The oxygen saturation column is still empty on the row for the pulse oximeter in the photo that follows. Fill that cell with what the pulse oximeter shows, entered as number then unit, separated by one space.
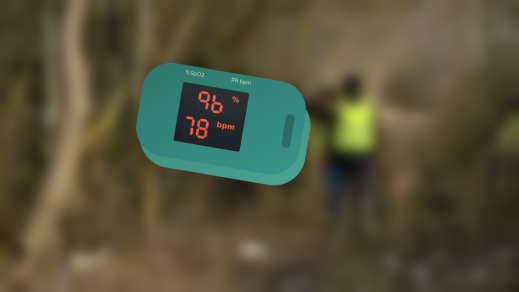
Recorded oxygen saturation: 96 %
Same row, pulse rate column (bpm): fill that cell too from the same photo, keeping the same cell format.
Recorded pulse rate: 78 bpm
